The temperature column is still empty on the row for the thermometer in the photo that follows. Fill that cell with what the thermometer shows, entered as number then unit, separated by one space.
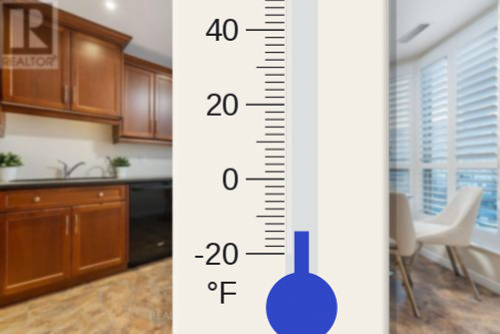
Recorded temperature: -14 °F
